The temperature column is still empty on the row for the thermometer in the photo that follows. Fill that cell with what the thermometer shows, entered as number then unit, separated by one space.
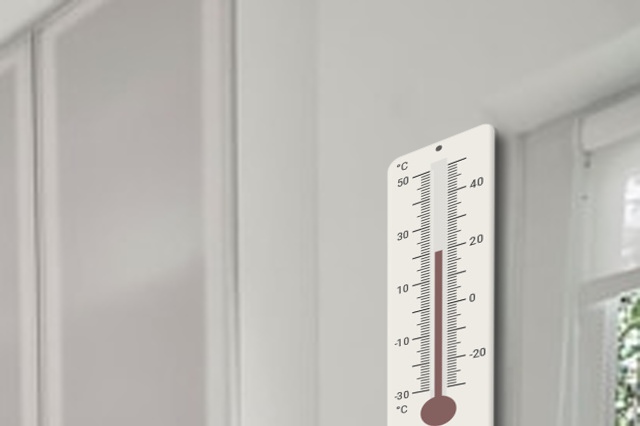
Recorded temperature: 20 °C
